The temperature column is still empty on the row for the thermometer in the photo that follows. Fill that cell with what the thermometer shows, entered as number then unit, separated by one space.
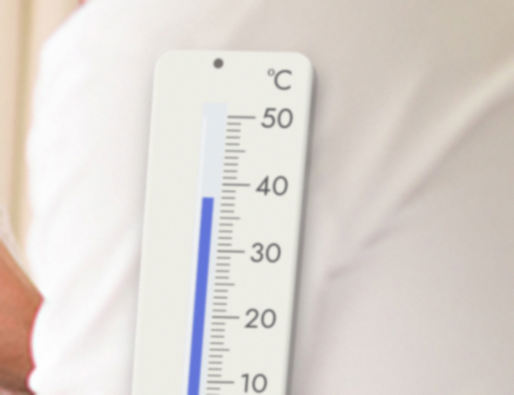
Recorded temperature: 38 °C
